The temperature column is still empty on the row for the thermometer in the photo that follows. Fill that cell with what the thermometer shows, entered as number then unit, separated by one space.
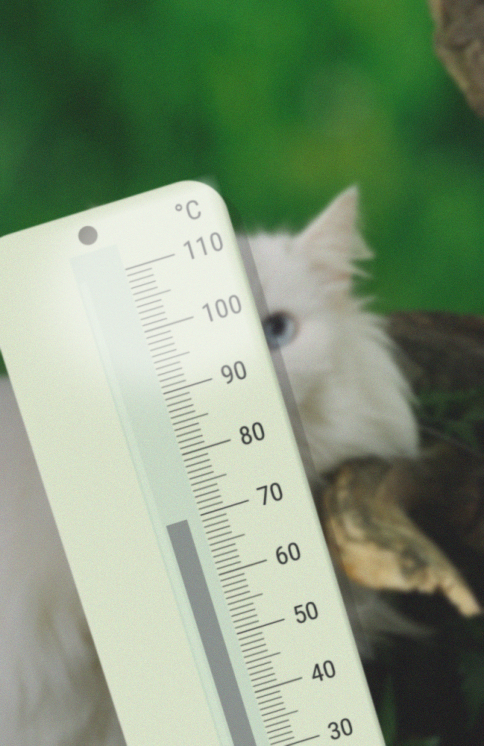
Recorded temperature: 70 °C
